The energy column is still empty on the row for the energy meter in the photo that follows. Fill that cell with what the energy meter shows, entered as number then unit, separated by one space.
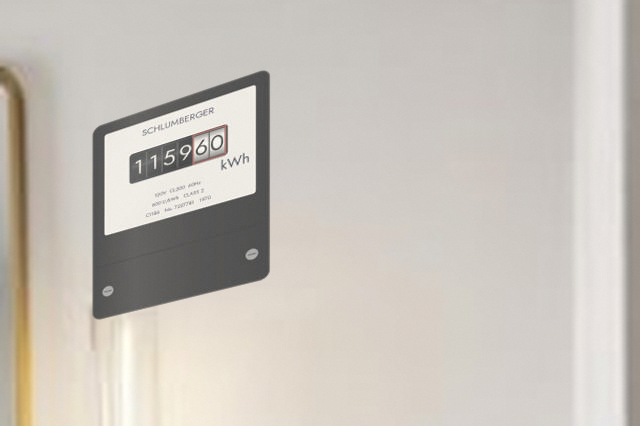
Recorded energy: 1159.60 kWh
